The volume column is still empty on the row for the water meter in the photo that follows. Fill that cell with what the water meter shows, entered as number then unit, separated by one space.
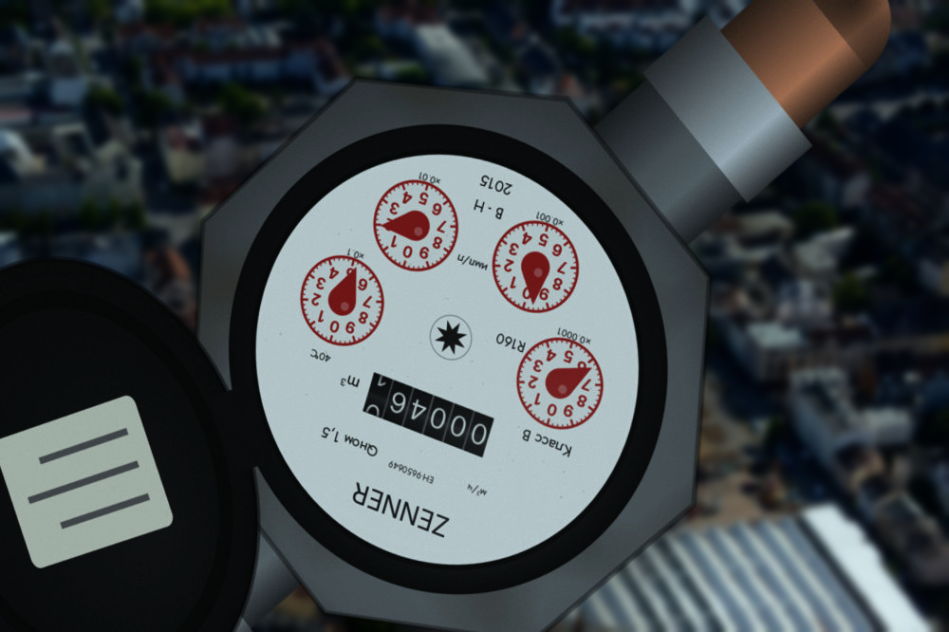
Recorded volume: 460.5196 m³
